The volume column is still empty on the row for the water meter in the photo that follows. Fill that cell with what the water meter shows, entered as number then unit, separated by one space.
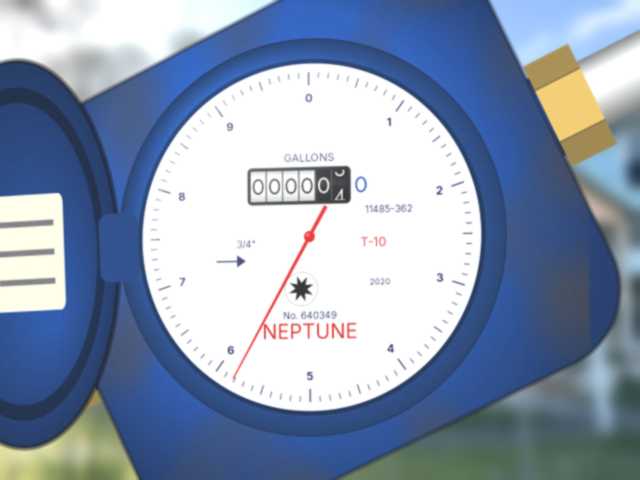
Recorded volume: 35.8 gal
